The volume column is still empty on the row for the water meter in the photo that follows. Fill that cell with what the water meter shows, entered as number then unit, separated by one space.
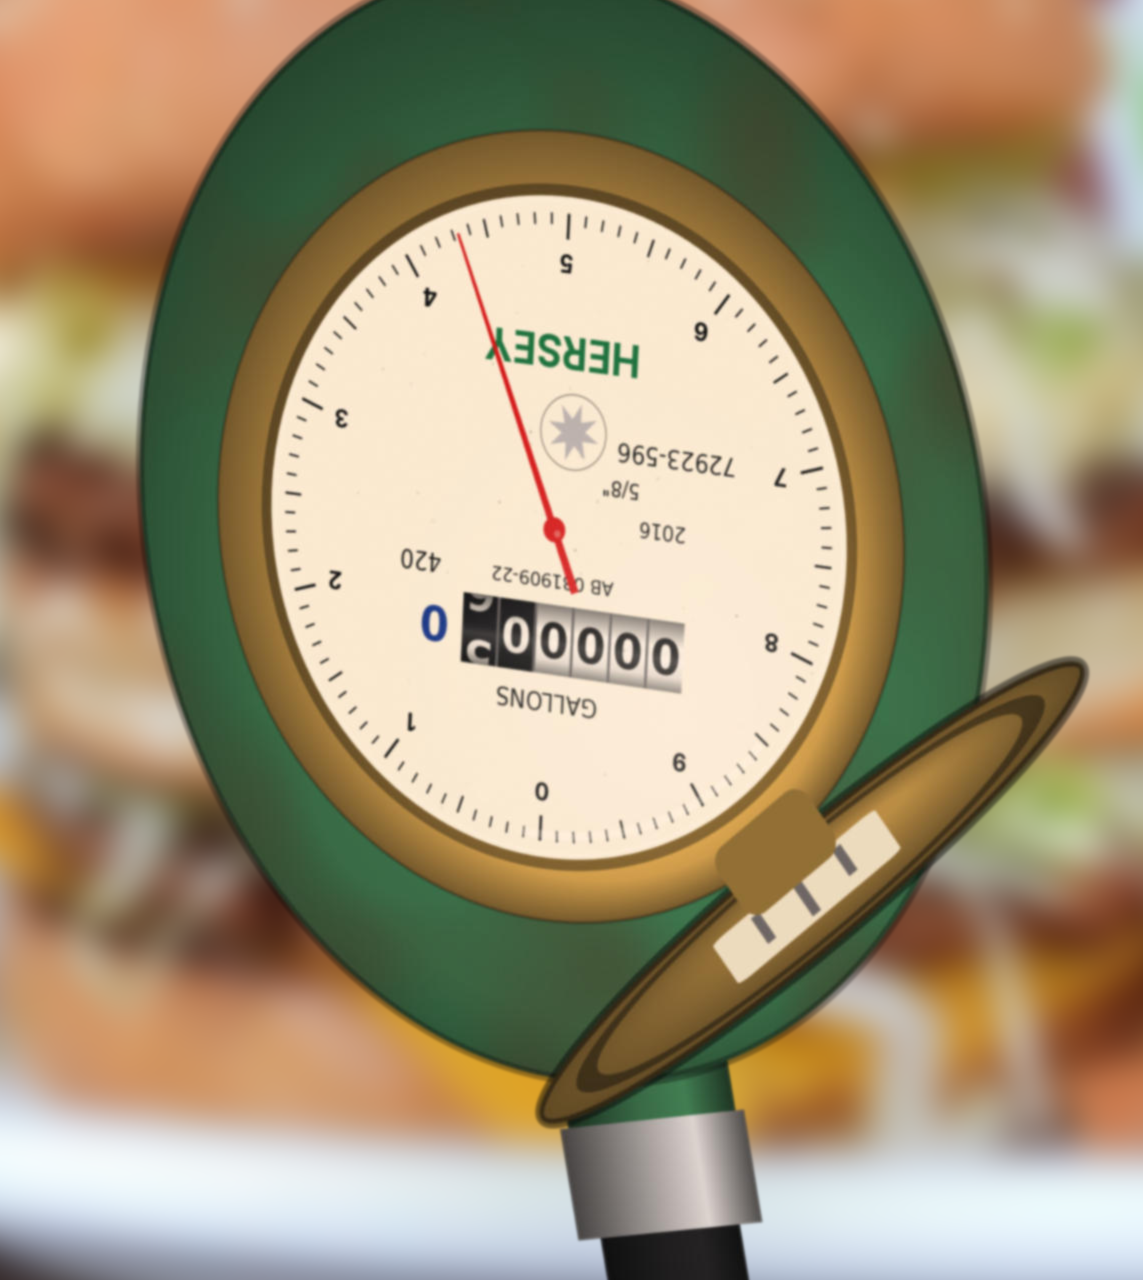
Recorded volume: 54.3 gal
